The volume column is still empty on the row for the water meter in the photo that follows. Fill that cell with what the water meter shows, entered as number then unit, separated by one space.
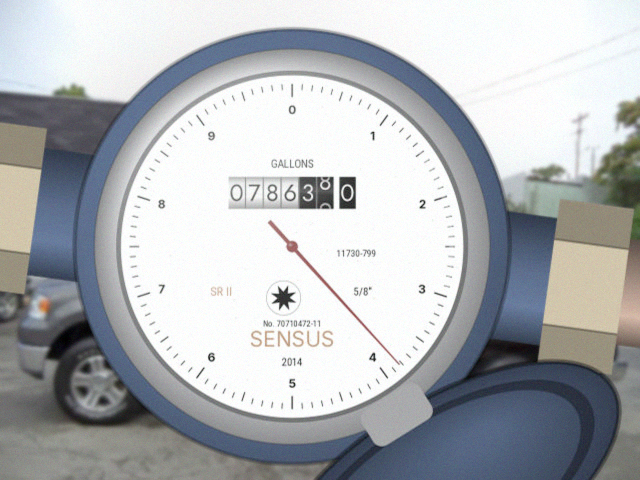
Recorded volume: 786383.8 gal
